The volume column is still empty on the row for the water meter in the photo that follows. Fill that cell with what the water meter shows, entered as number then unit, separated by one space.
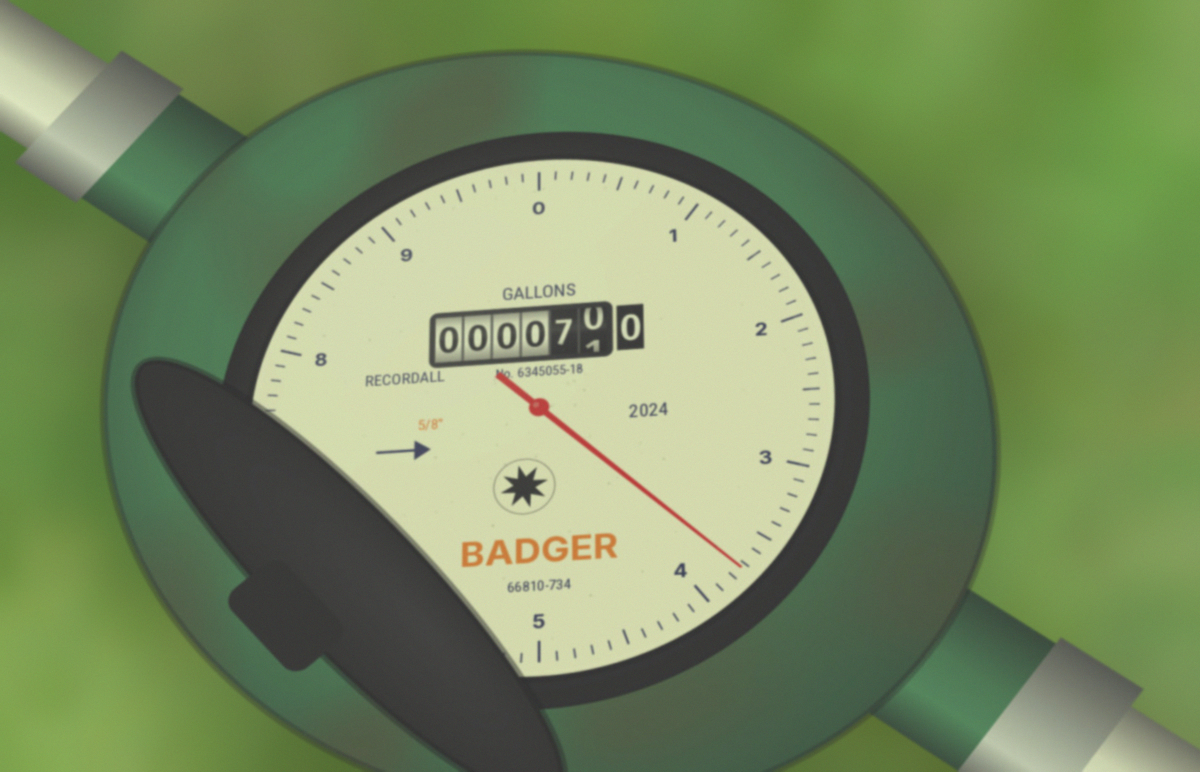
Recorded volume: 703.7 gal
